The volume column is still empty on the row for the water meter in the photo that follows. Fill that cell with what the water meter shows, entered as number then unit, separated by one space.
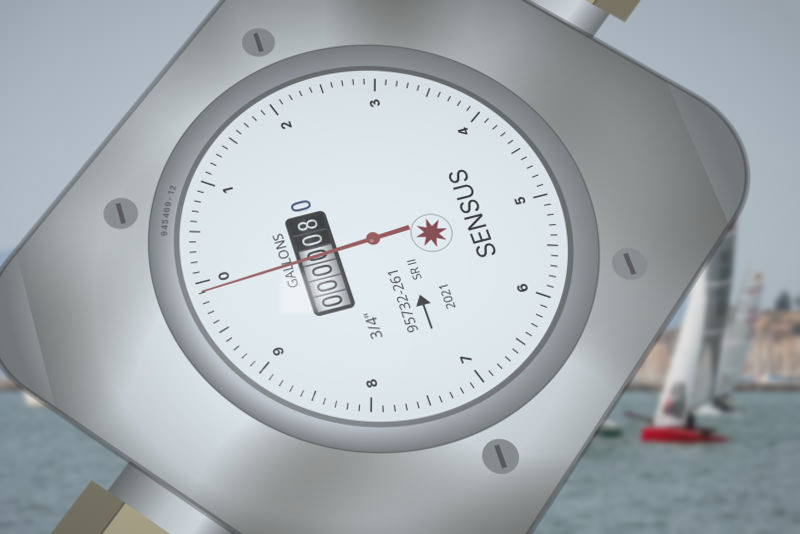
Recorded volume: 79.9 gal
